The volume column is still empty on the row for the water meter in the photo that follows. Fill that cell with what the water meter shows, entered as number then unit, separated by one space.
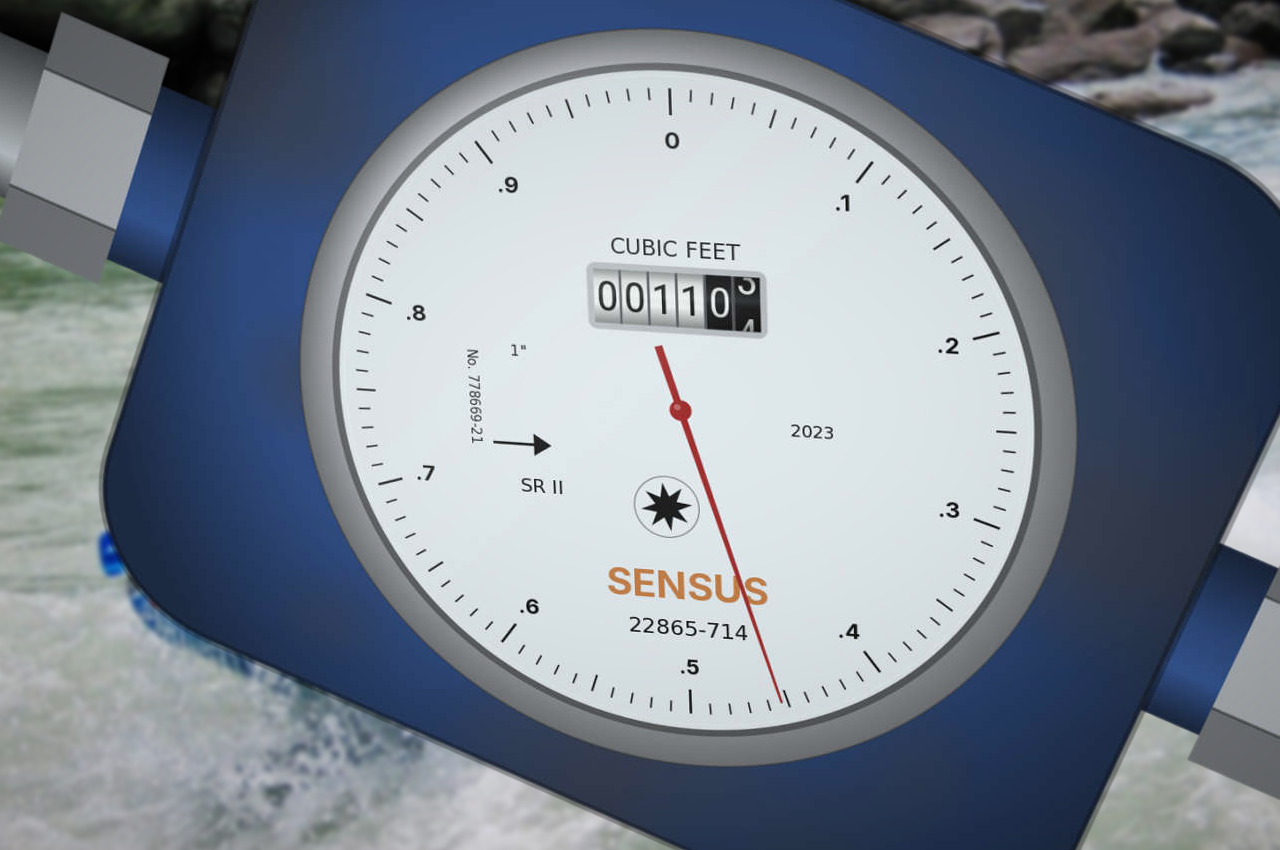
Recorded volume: 1103.45 ft³
